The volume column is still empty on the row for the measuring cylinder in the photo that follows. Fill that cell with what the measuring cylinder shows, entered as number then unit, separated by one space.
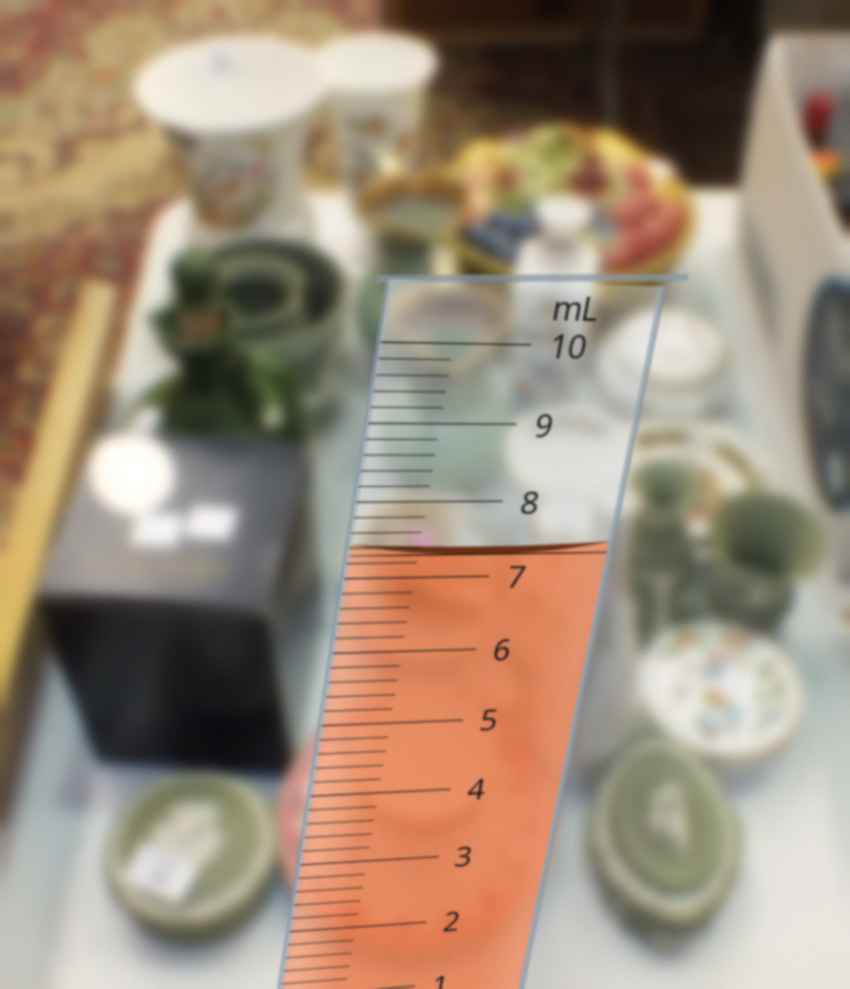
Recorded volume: 7.3 mL
